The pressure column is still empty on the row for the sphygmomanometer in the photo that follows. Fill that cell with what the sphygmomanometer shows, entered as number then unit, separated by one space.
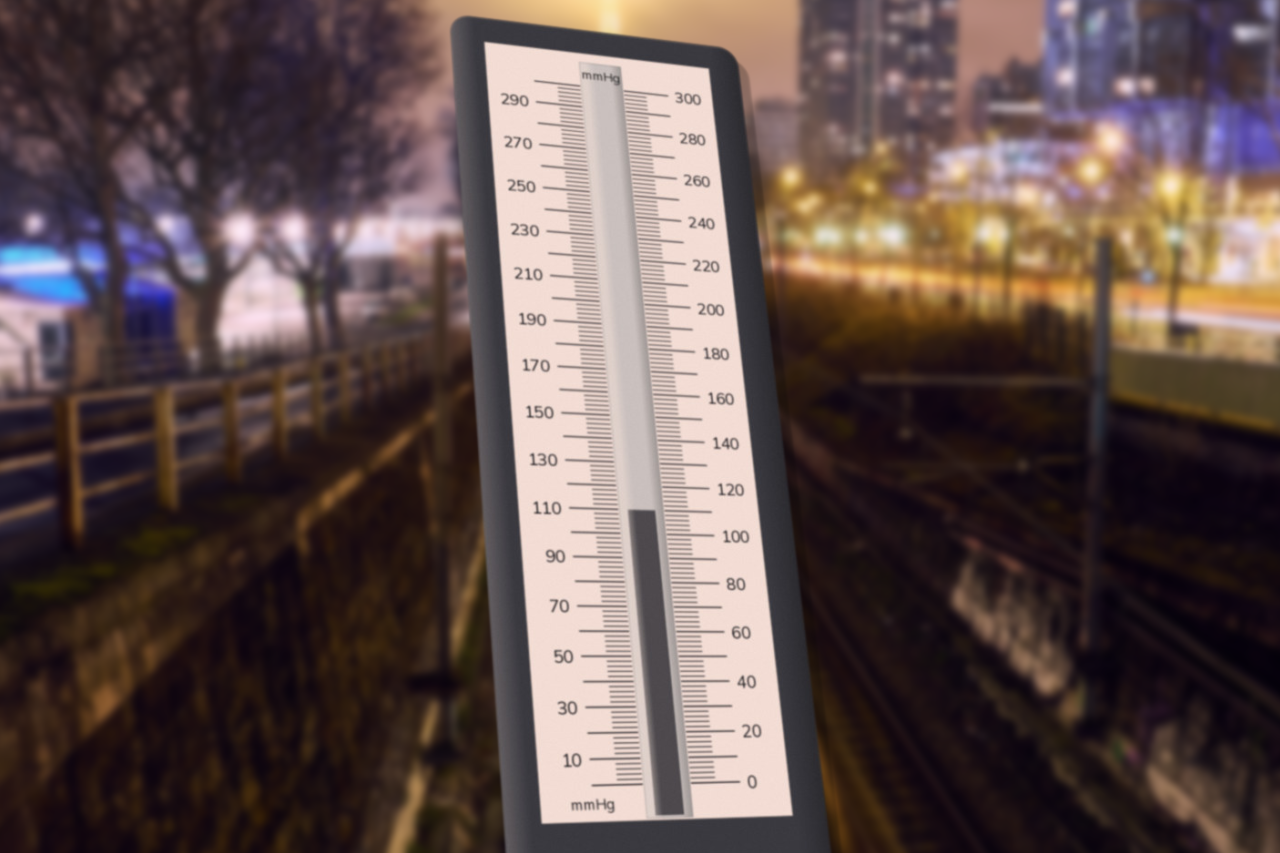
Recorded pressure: 110 mmHg
